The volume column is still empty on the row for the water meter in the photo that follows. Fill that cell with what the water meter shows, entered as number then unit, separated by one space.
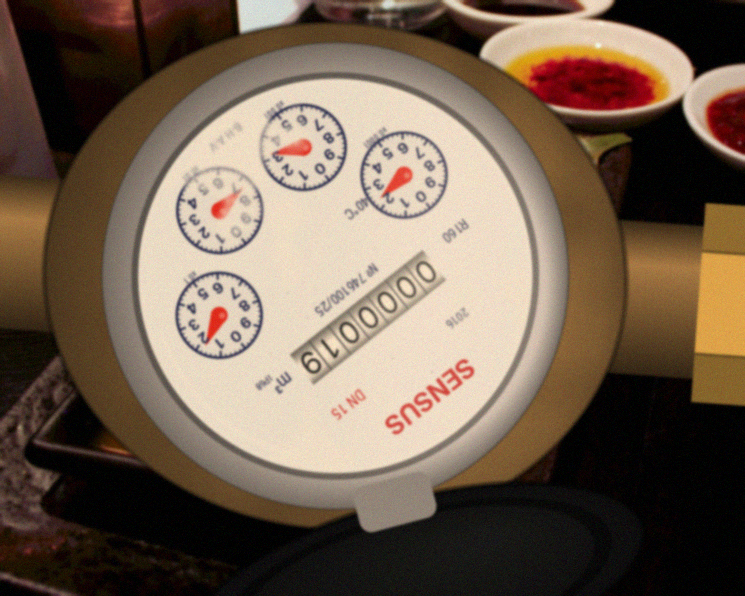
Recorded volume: 19.1732 m³
